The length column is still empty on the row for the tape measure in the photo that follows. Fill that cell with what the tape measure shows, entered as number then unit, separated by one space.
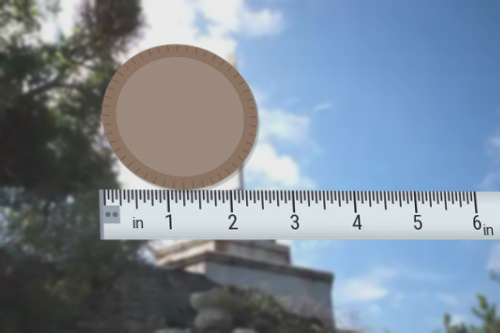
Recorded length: 2.5 in
